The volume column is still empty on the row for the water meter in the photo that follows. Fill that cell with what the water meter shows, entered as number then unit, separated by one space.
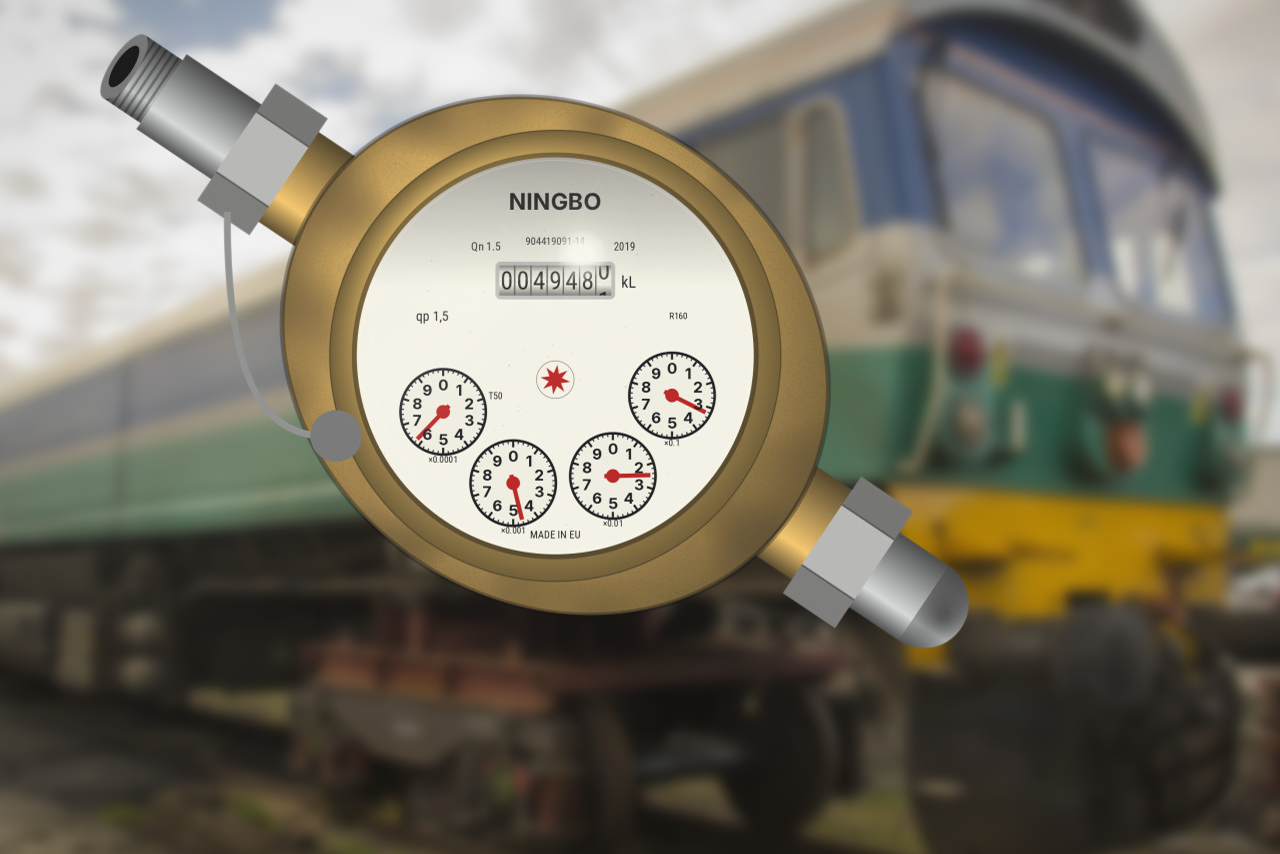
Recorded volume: 49480.3246 kL
